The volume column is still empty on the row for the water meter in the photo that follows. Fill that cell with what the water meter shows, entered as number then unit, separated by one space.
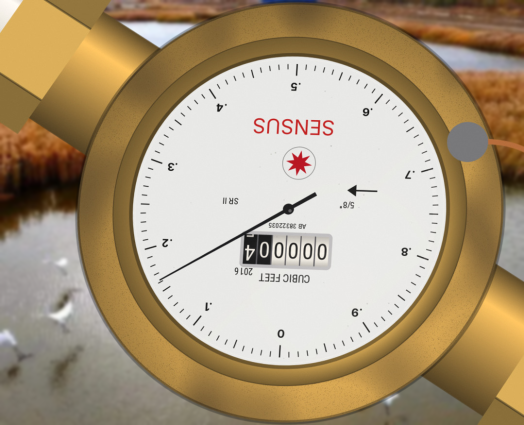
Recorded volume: 4.16 ft³
